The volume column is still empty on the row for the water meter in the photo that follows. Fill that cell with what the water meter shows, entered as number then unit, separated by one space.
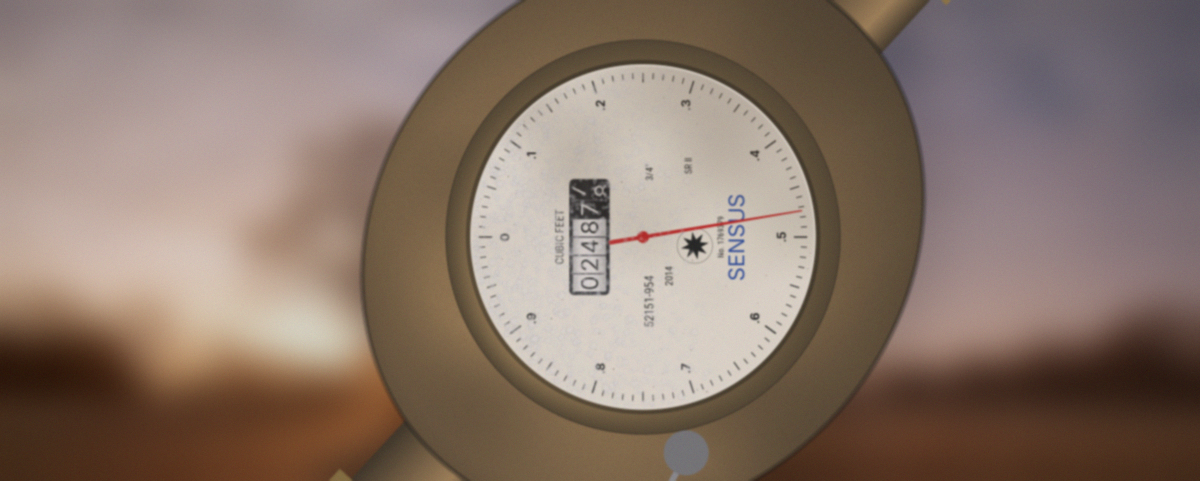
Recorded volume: 24877.47 ft³
